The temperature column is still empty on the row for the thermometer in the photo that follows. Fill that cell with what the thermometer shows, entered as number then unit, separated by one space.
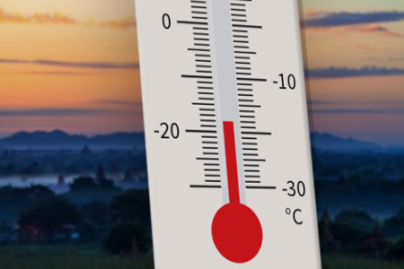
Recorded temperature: -18 °C
